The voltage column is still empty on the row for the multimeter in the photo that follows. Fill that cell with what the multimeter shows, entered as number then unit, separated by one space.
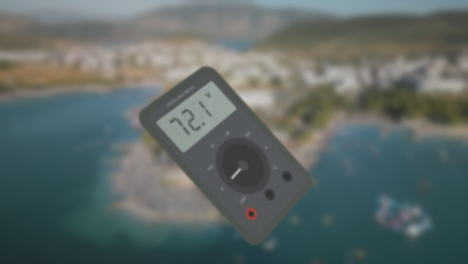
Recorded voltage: 72.1 V
